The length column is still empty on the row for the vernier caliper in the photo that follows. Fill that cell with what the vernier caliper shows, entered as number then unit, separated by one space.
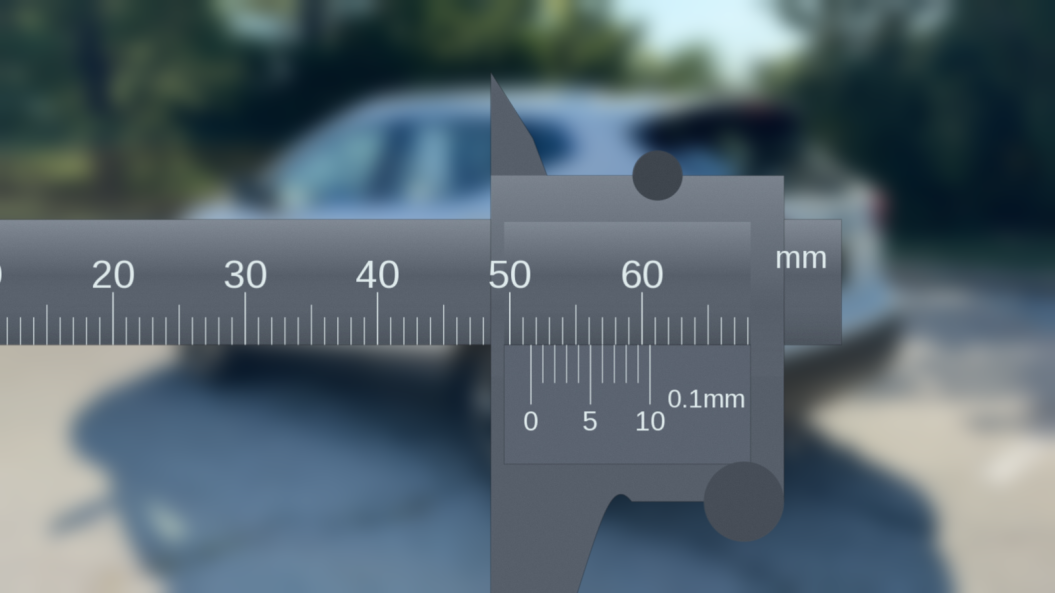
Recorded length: 51.6 mm
